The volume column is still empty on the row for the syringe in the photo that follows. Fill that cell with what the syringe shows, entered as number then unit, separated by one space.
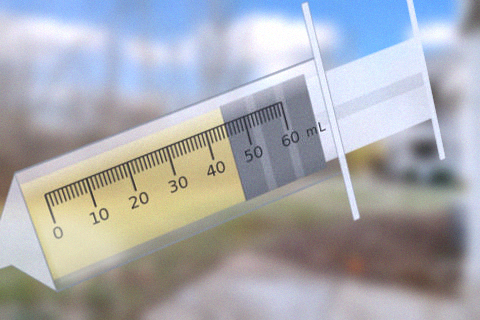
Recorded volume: 45 mL
